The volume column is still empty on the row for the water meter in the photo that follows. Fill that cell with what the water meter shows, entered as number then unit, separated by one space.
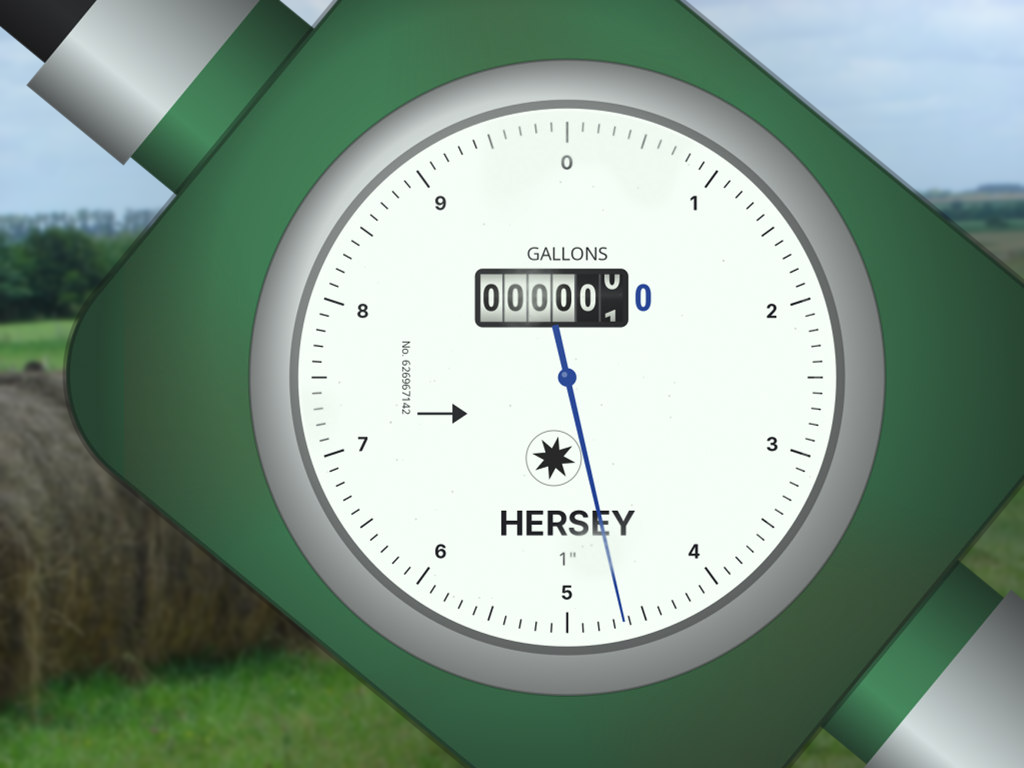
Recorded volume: 4.6 gal
